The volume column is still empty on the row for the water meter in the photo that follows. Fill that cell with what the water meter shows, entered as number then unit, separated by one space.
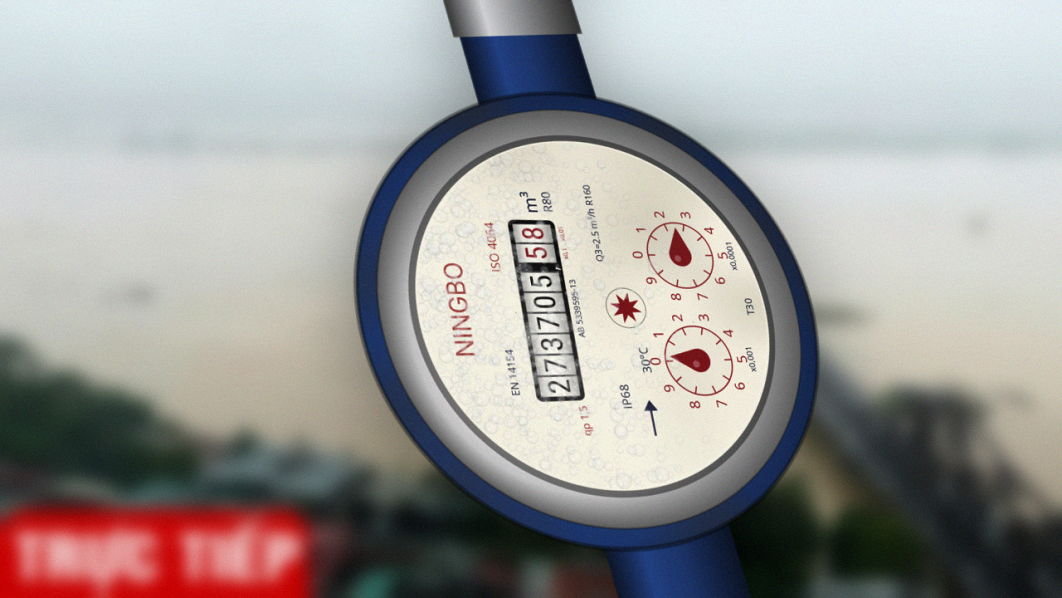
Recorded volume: 273705.5802 m³
